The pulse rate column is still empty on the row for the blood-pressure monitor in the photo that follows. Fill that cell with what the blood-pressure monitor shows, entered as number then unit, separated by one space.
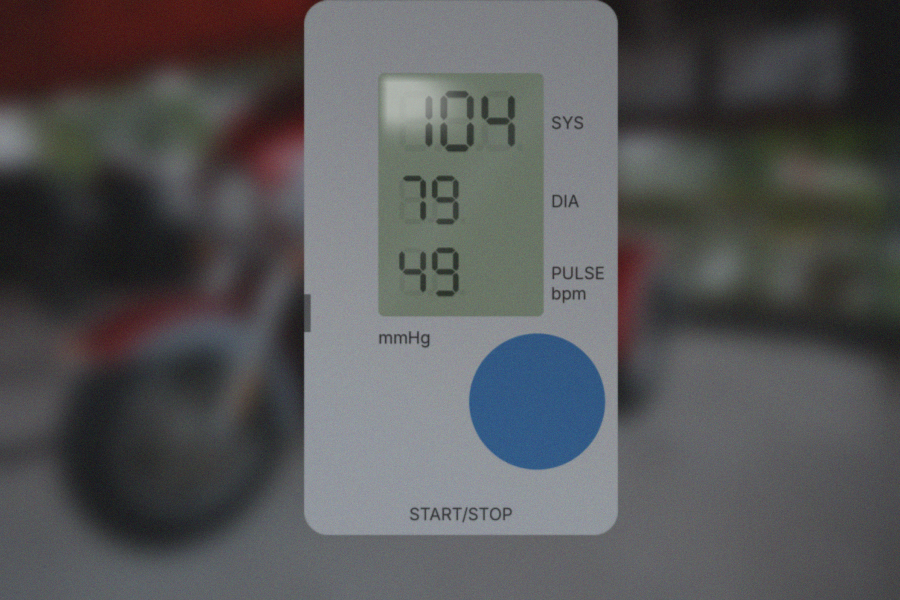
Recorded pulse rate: 49 bpm
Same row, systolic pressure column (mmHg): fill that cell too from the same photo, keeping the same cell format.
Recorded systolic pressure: 104 mmHg
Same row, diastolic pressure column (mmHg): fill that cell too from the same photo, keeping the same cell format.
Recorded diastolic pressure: 79 mmHg
